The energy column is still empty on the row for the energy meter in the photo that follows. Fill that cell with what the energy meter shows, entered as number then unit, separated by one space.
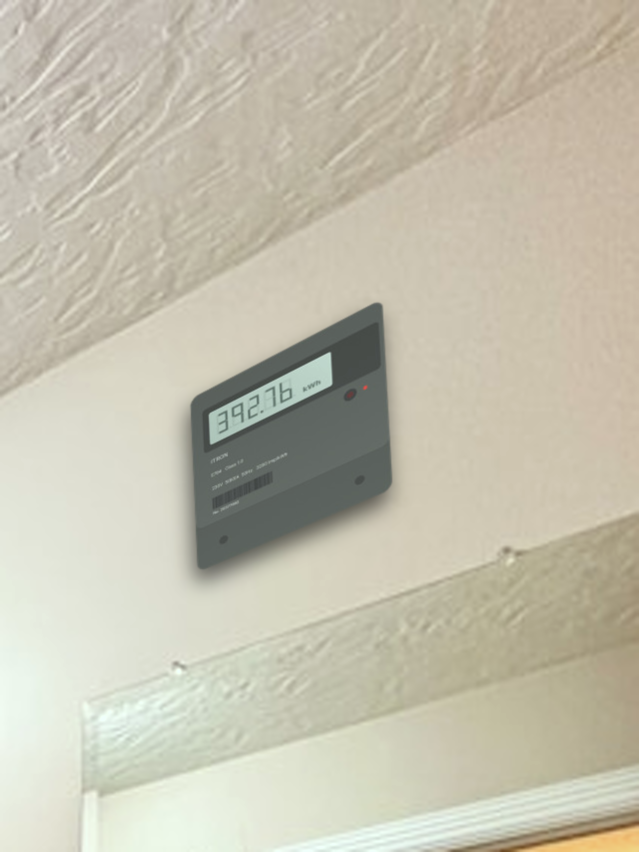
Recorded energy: 392.76 kWh
